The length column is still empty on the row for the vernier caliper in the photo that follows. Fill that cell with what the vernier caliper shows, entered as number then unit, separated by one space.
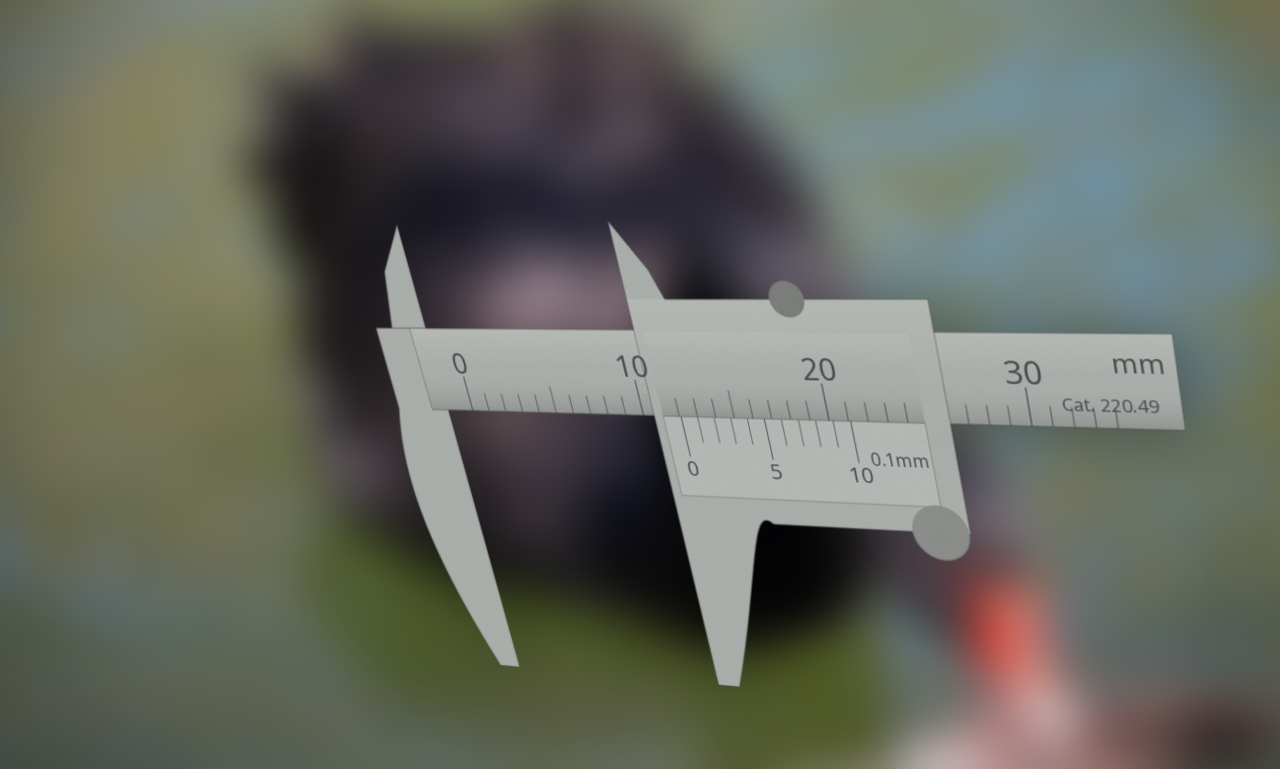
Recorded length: 12.1 mm
